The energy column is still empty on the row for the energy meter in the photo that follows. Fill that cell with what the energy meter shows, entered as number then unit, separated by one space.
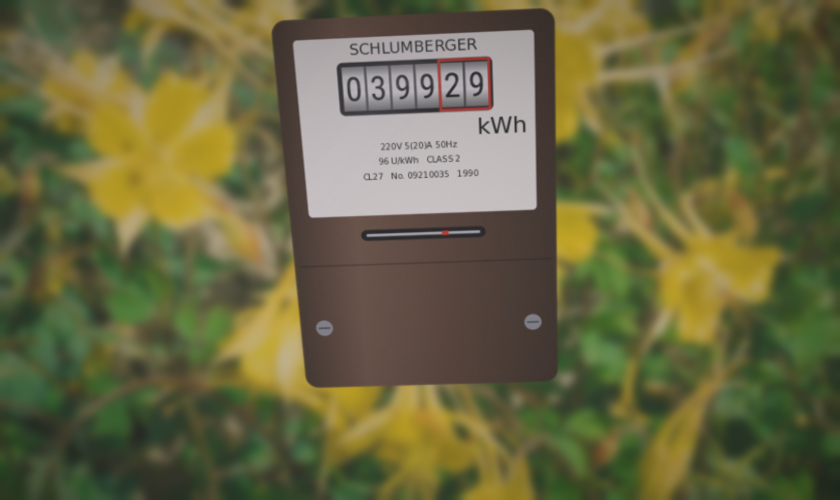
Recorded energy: 399.29 kWh
